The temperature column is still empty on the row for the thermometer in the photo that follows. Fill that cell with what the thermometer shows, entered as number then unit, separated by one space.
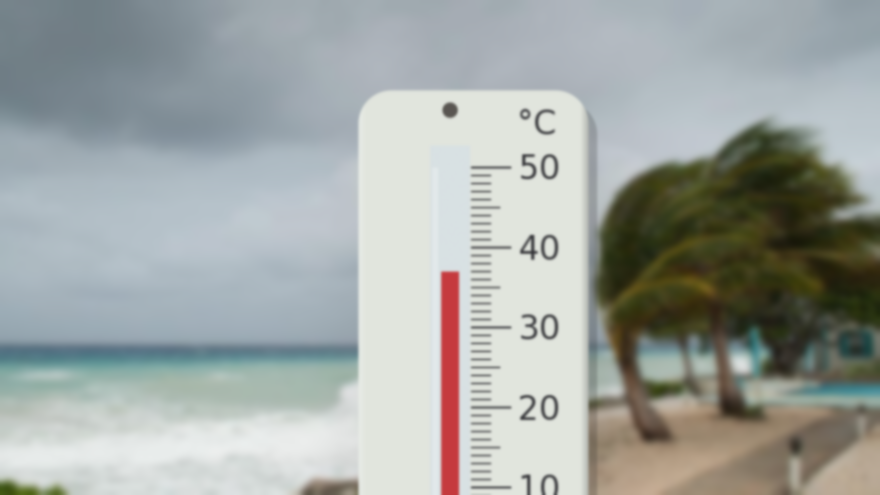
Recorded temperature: 37 °C
